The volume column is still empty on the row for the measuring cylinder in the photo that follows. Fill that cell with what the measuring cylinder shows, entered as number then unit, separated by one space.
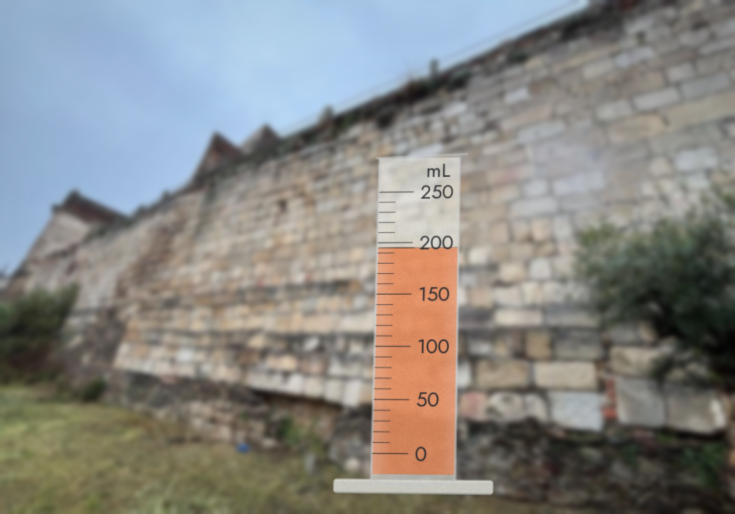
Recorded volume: 195 mL
